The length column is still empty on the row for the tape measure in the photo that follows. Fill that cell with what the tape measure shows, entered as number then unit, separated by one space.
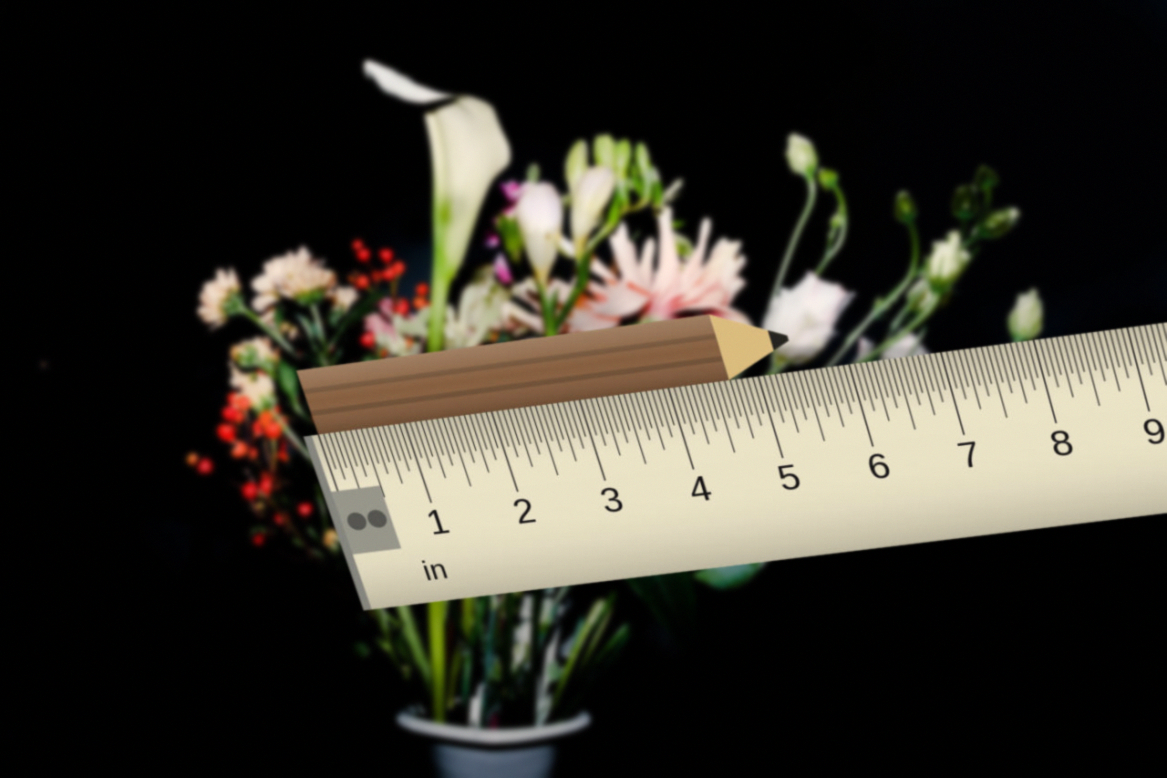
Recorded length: 5.4375 in
